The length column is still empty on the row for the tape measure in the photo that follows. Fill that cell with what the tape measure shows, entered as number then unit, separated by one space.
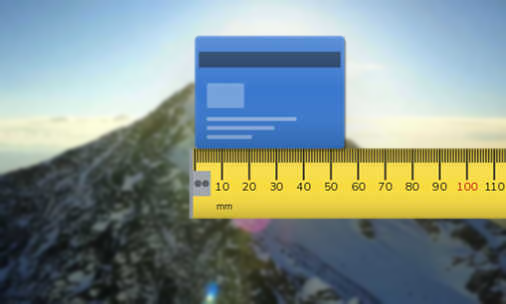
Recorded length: 55 mm
